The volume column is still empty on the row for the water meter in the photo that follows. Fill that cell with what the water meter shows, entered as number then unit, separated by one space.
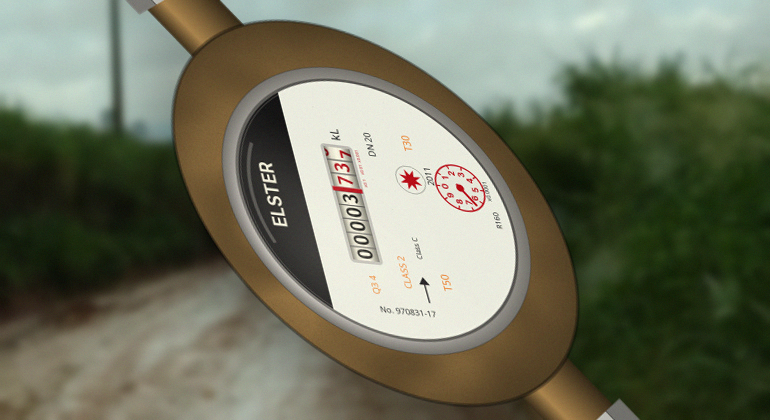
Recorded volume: 3.7366 kL
